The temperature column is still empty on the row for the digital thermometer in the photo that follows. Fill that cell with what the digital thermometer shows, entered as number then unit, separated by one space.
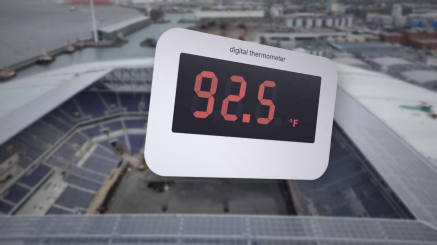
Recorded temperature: 92.5 °F
